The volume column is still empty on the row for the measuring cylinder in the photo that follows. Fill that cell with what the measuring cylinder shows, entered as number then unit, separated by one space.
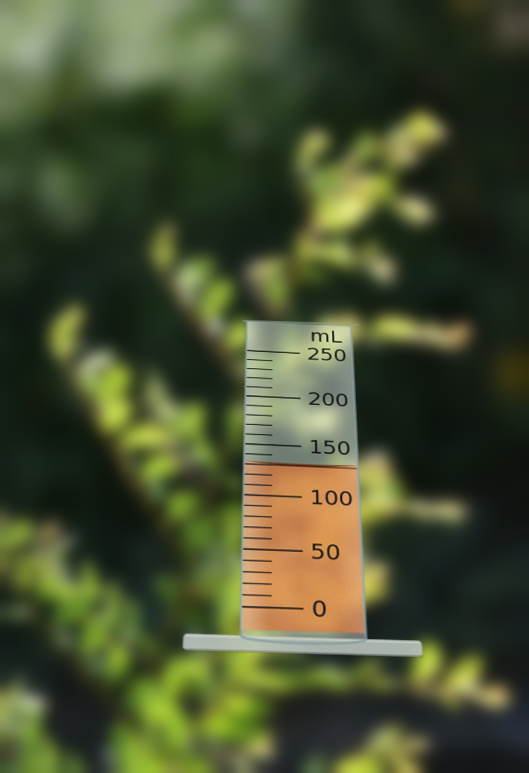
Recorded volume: 130 mL
